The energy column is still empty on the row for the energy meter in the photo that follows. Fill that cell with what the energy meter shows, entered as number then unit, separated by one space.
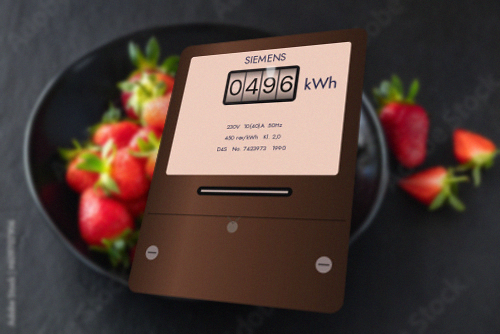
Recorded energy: 496 kWh
